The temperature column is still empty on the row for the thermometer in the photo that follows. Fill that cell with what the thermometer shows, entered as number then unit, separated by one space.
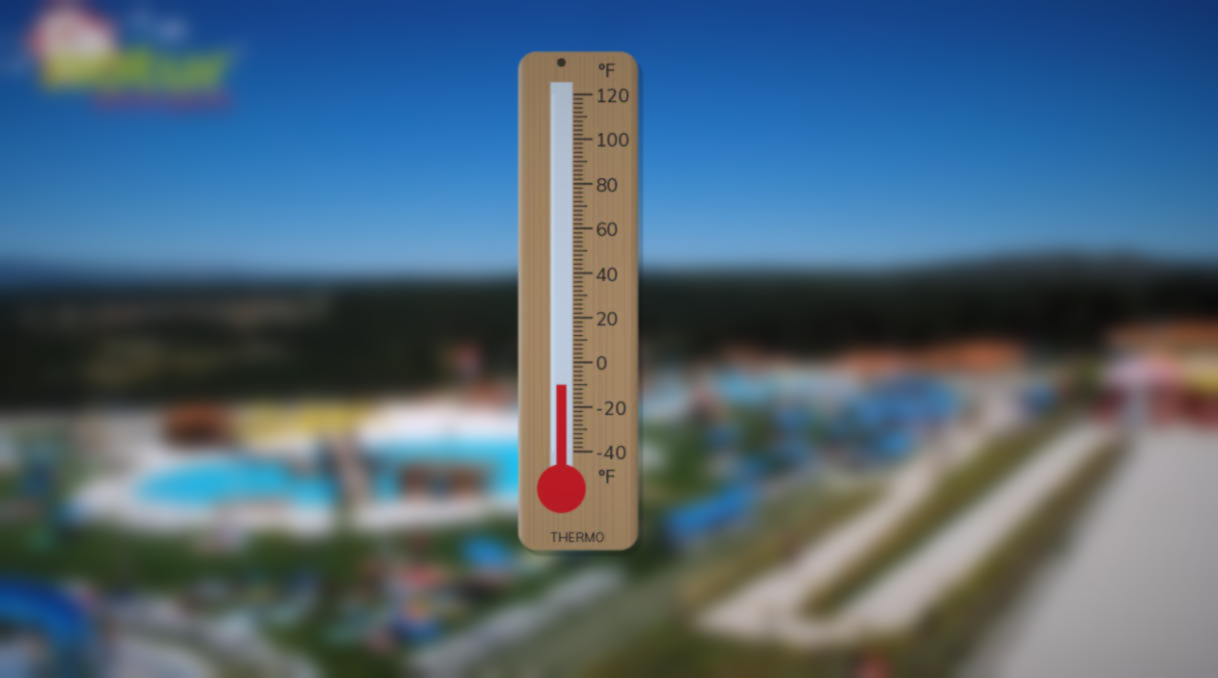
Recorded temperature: -10 °F
